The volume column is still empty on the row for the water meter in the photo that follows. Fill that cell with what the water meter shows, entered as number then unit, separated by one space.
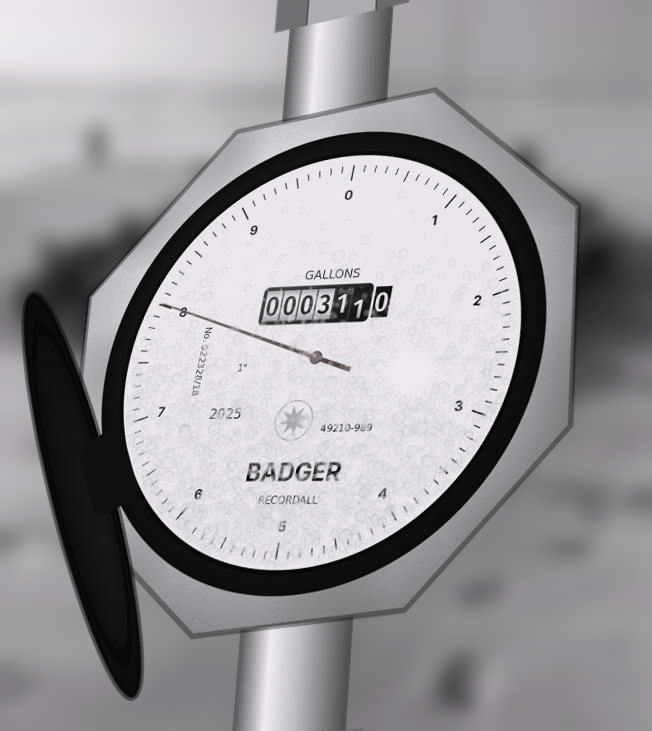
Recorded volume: 3108.0 gal
